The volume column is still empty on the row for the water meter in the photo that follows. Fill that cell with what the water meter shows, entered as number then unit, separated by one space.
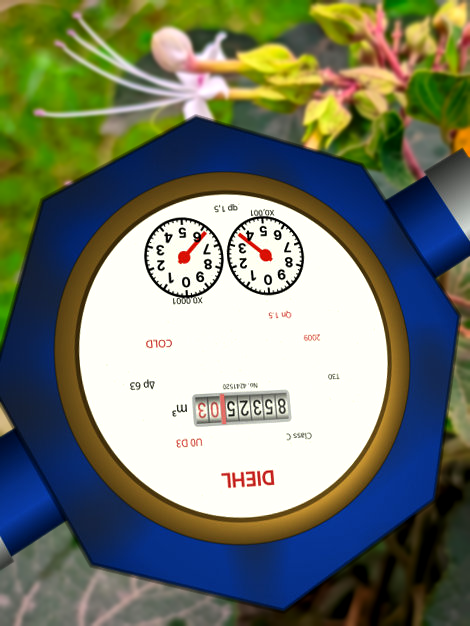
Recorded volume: 85325.0336 m³
